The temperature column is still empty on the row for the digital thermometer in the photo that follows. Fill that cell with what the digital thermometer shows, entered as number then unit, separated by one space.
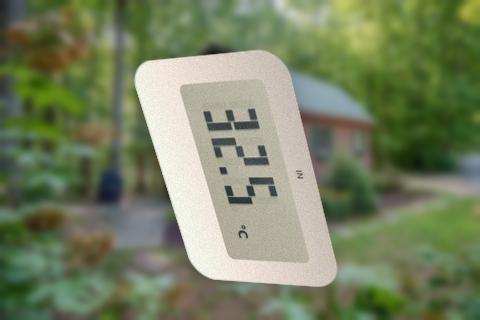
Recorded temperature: 32.5 °C
